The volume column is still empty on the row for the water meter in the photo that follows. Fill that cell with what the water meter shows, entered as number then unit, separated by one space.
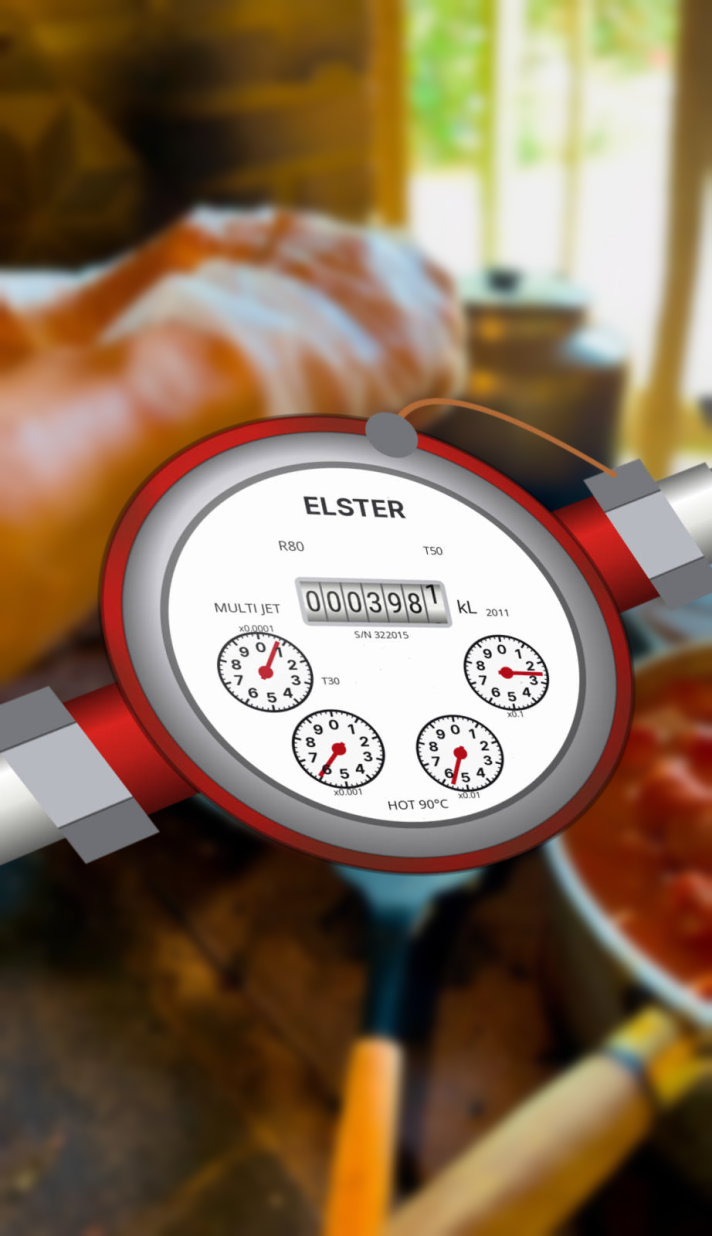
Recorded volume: 3981.2560 kL
